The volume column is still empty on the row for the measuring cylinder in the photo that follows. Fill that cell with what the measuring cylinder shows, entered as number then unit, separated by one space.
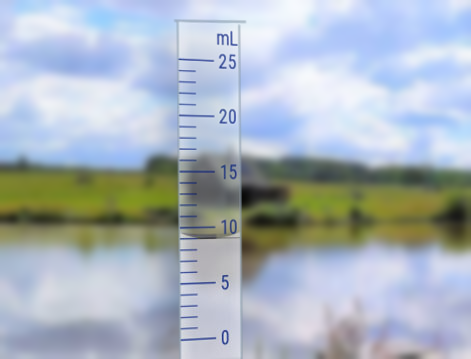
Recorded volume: 9 mL
